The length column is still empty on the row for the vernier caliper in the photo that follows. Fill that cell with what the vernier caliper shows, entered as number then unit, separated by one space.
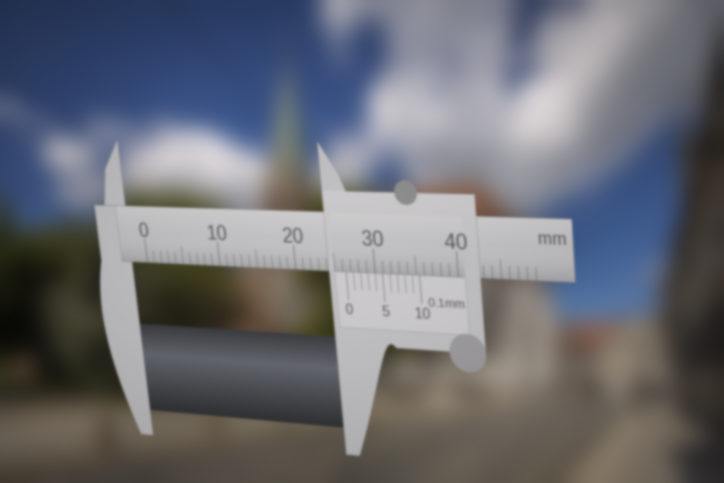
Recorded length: 26.4 mm
